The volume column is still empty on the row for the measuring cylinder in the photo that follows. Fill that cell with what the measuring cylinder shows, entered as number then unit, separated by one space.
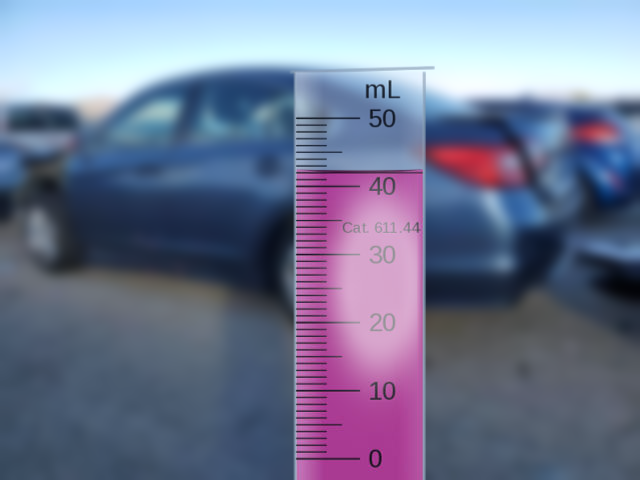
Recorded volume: 42 mL
